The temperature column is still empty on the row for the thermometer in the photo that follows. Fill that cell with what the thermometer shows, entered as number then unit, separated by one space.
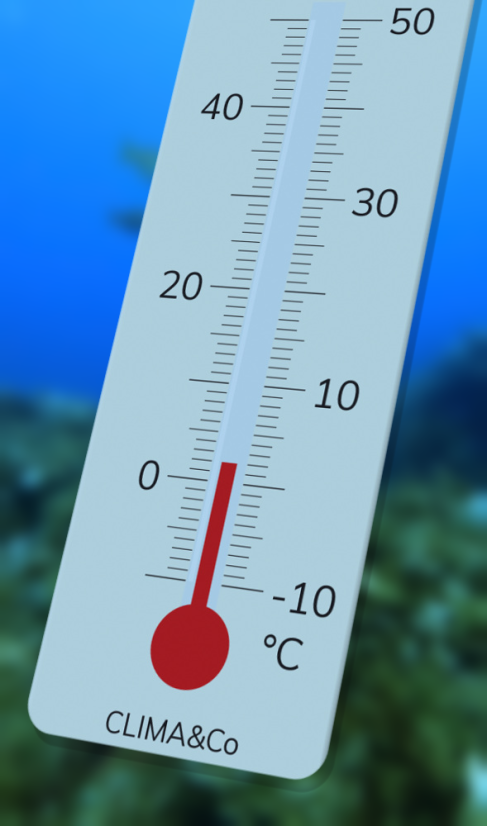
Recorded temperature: 2 °C
